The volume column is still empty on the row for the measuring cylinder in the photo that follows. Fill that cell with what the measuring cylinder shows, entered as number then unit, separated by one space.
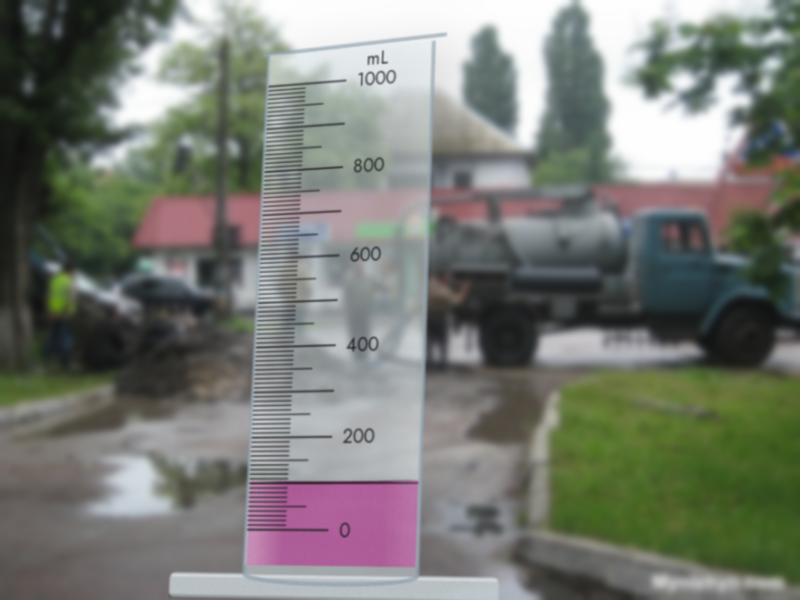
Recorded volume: 100 mL
